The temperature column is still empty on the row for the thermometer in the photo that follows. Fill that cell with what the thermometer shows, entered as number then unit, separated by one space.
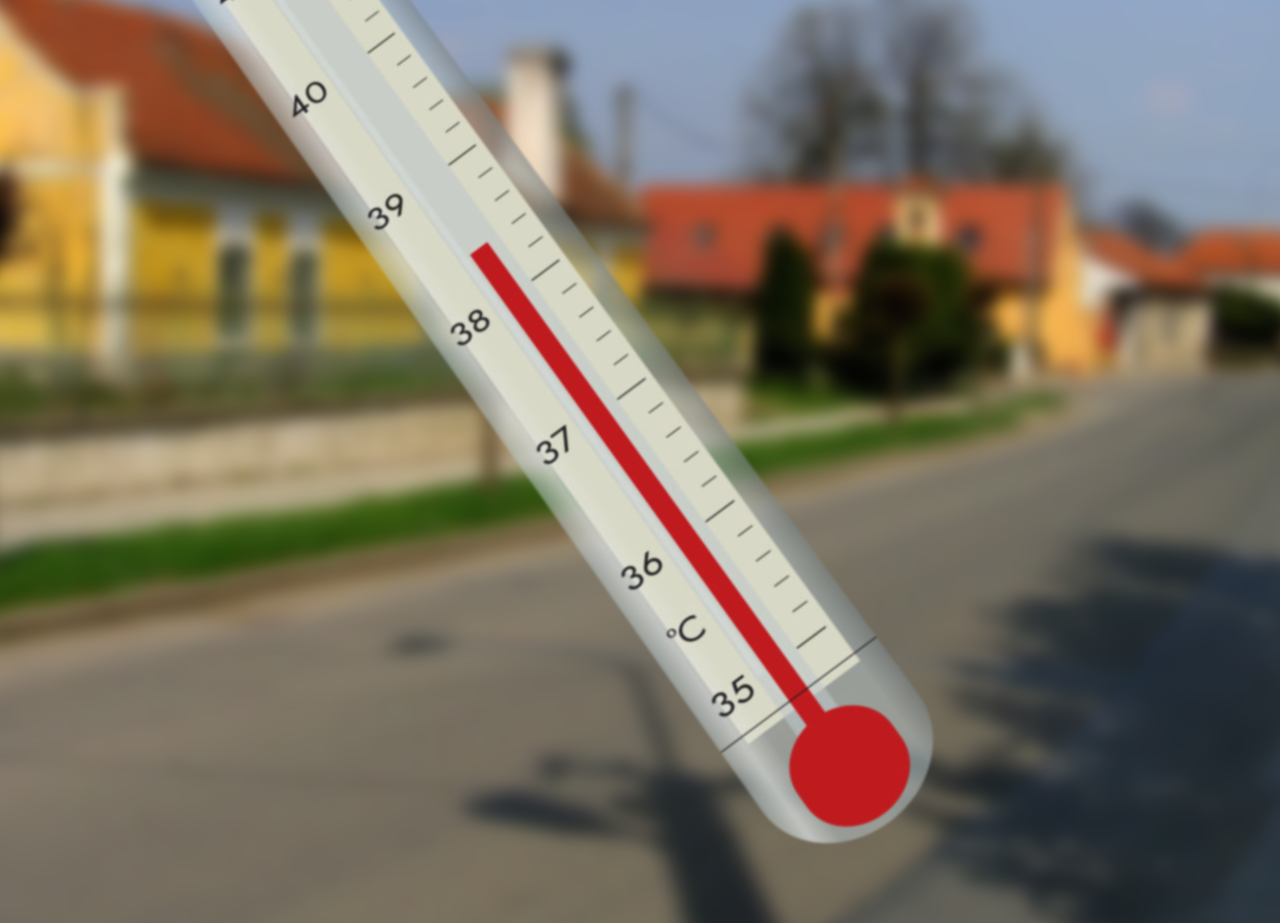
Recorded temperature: 38.4 °C
